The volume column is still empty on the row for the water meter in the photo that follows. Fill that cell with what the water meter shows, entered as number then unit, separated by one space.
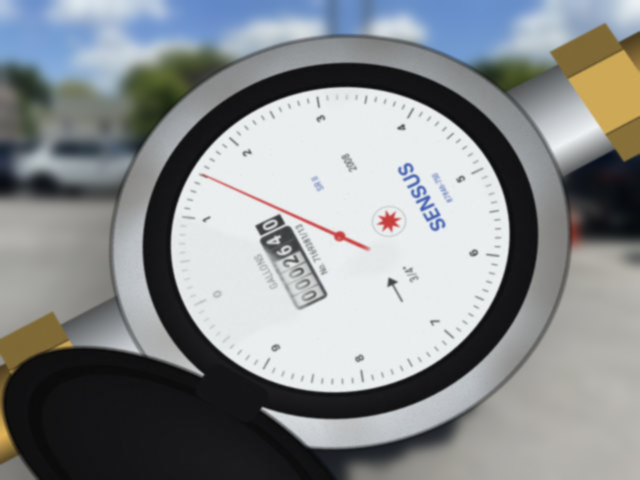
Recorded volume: 2641.5 gal
